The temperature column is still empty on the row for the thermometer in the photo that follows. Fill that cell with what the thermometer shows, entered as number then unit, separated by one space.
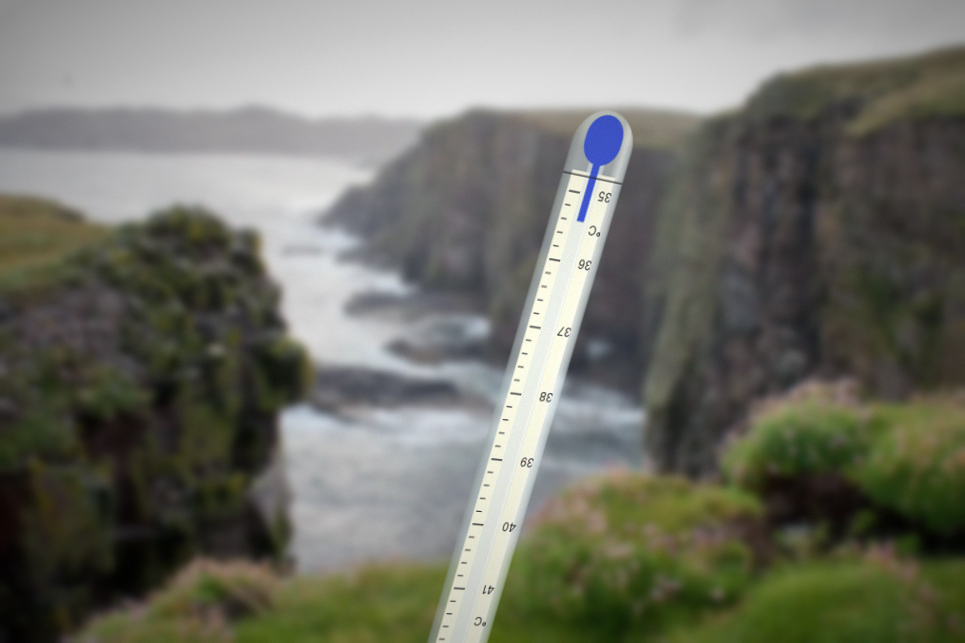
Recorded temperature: 35.4 °C
